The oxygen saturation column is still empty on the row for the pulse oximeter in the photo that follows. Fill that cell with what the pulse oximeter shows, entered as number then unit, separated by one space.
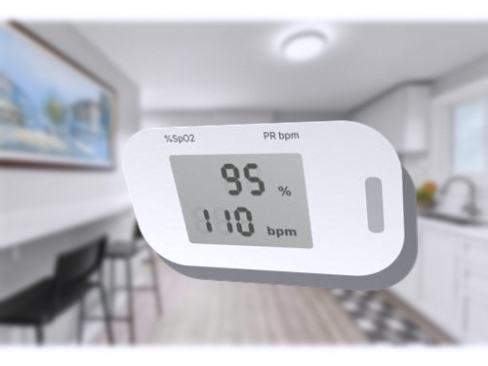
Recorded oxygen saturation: 95 %
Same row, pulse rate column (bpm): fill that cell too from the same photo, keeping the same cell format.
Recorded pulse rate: 110 bpm
